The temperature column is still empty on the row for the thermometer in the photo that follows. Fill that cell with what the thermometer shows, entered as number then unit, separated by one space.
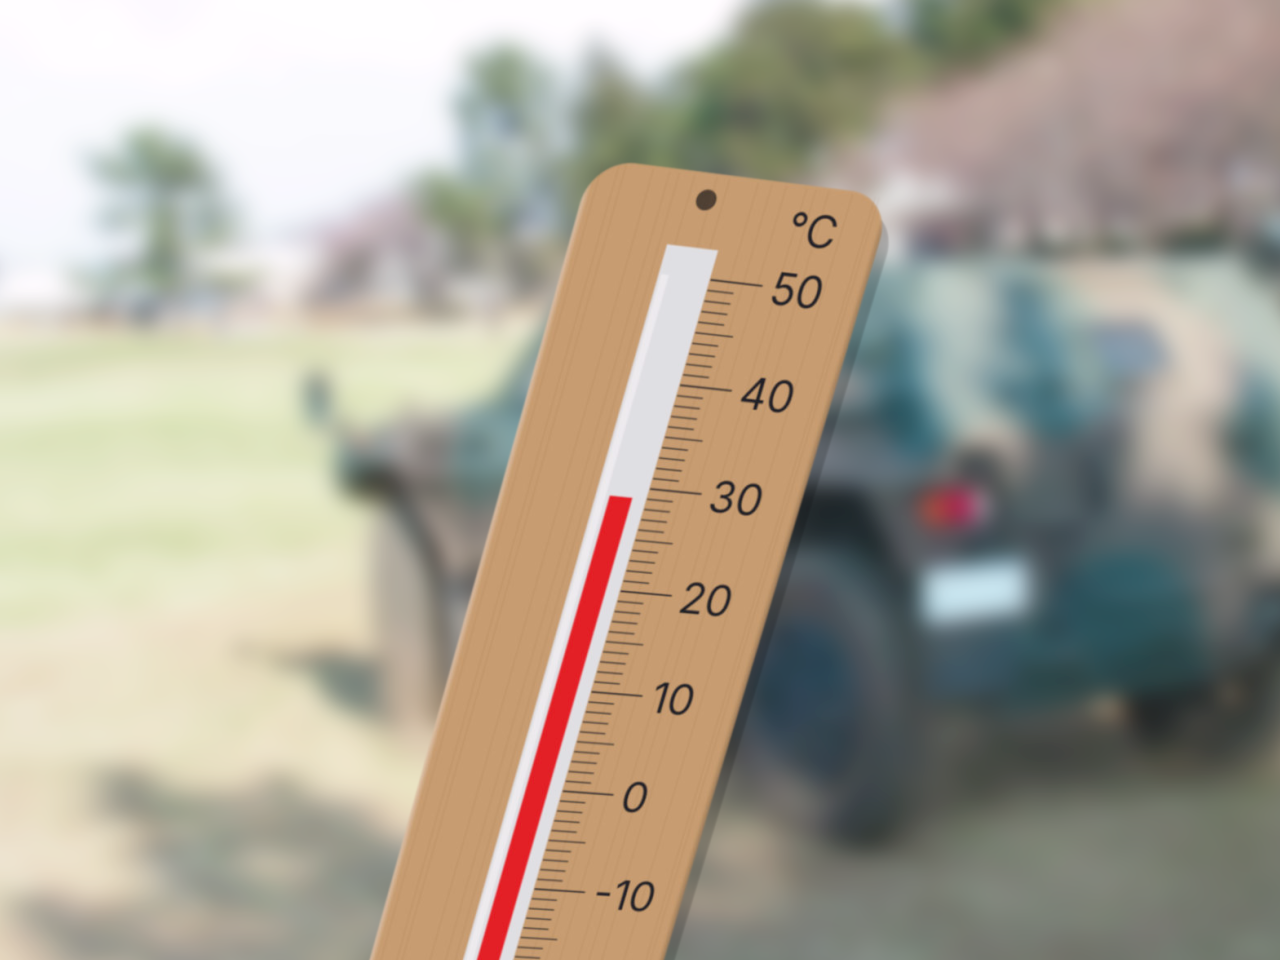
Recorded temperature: 29 °C
